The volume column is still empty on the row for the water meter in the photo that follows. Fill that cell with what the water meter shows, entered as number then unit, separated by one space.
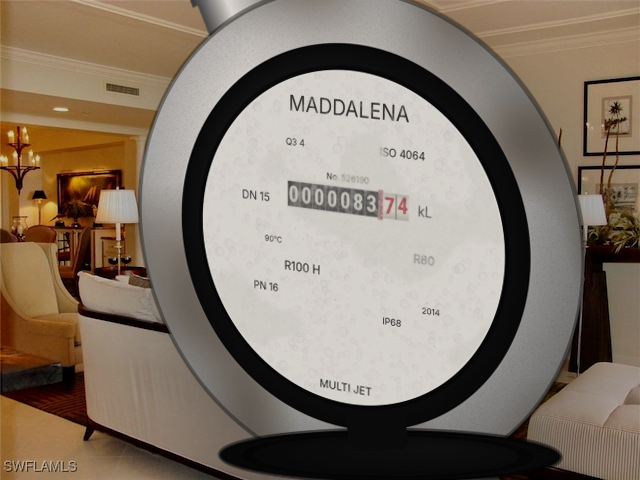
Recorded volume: 83.74 kL
